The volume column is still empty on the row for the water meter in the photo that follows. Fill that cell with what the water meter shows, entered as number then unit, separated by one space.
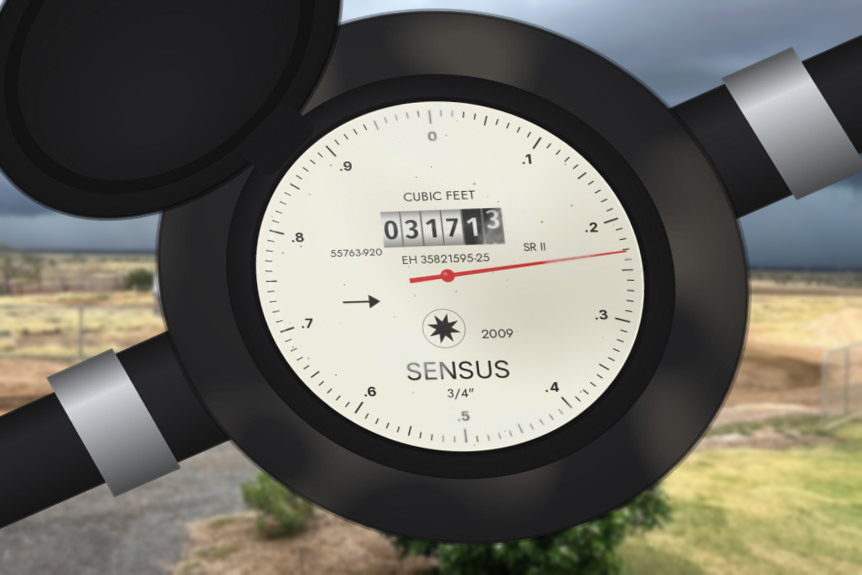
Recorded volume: 31713.23 ft³
